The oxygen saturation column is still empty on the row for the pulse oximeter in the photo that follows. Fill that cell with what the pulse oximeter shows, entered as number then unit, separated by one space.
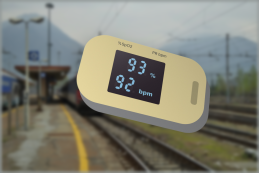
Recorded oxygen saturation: 93 %
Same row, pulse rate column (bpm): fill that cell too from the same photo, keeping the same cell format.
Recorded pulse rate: 92 bpm
